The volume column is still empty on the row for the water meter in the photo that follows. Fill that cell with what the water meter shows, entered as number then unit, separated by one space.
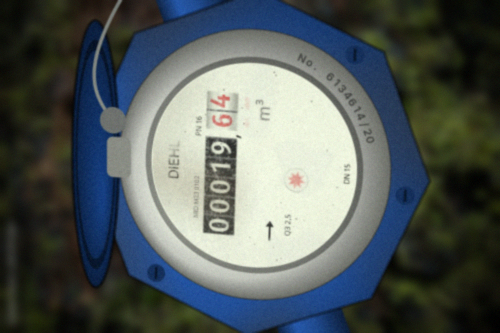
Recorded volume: 19.64 m³
